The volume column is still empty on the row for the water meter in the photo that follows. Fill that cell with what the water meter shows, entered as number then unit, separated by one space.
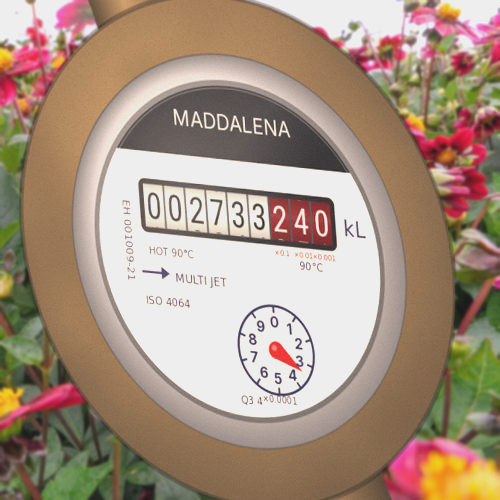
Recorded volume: 2733.2403 kL
